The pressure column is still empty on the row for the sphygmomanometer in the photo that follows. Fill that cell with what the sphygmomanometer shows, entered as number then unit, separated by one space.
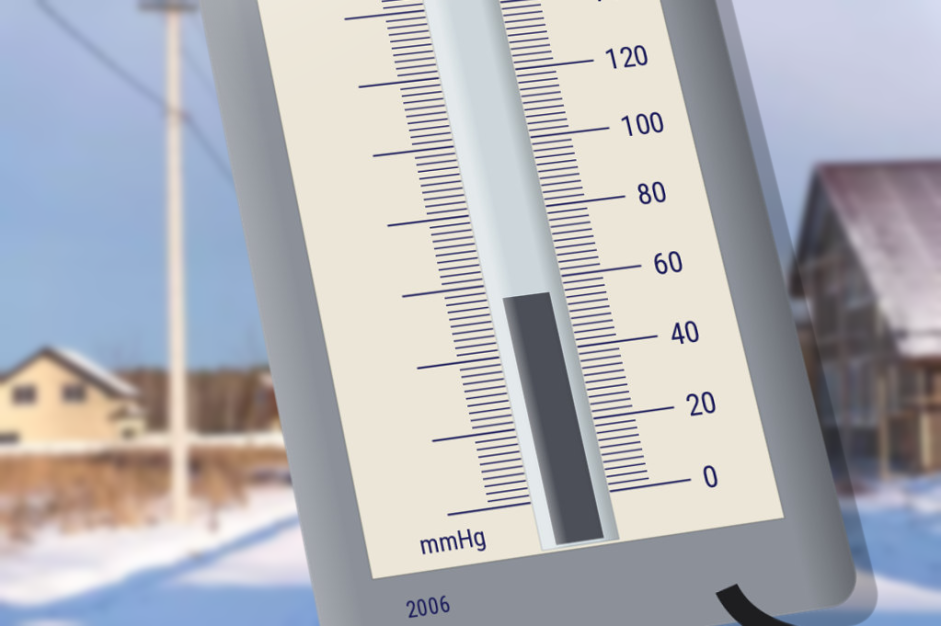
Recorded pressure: 56 mmHg
